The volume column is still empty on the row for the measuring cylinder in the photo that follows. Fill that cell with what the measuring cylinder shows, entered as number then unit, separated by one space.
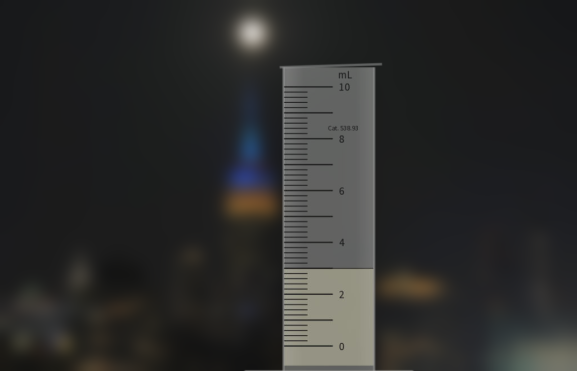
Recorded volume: 3 mL
